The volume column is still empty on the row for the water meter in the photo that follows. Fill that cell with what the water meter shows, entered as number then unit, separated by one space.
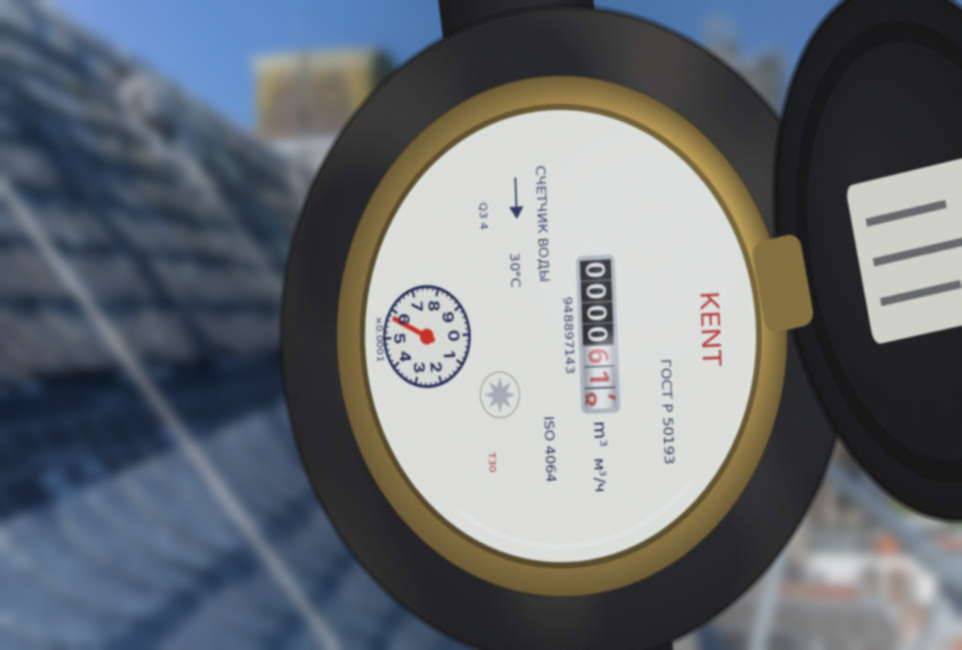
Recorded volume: 0.6175 m³
